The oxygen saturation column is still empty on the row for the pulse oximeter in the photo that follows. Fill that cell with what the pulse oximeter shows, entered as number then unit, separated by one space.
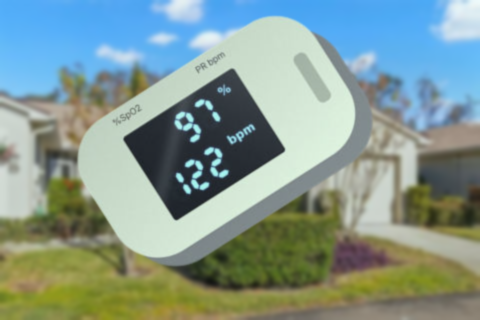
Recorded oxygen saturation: 97 %
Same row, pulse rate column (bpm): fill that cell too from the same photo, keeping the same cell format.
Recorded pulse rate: 122 bpm
